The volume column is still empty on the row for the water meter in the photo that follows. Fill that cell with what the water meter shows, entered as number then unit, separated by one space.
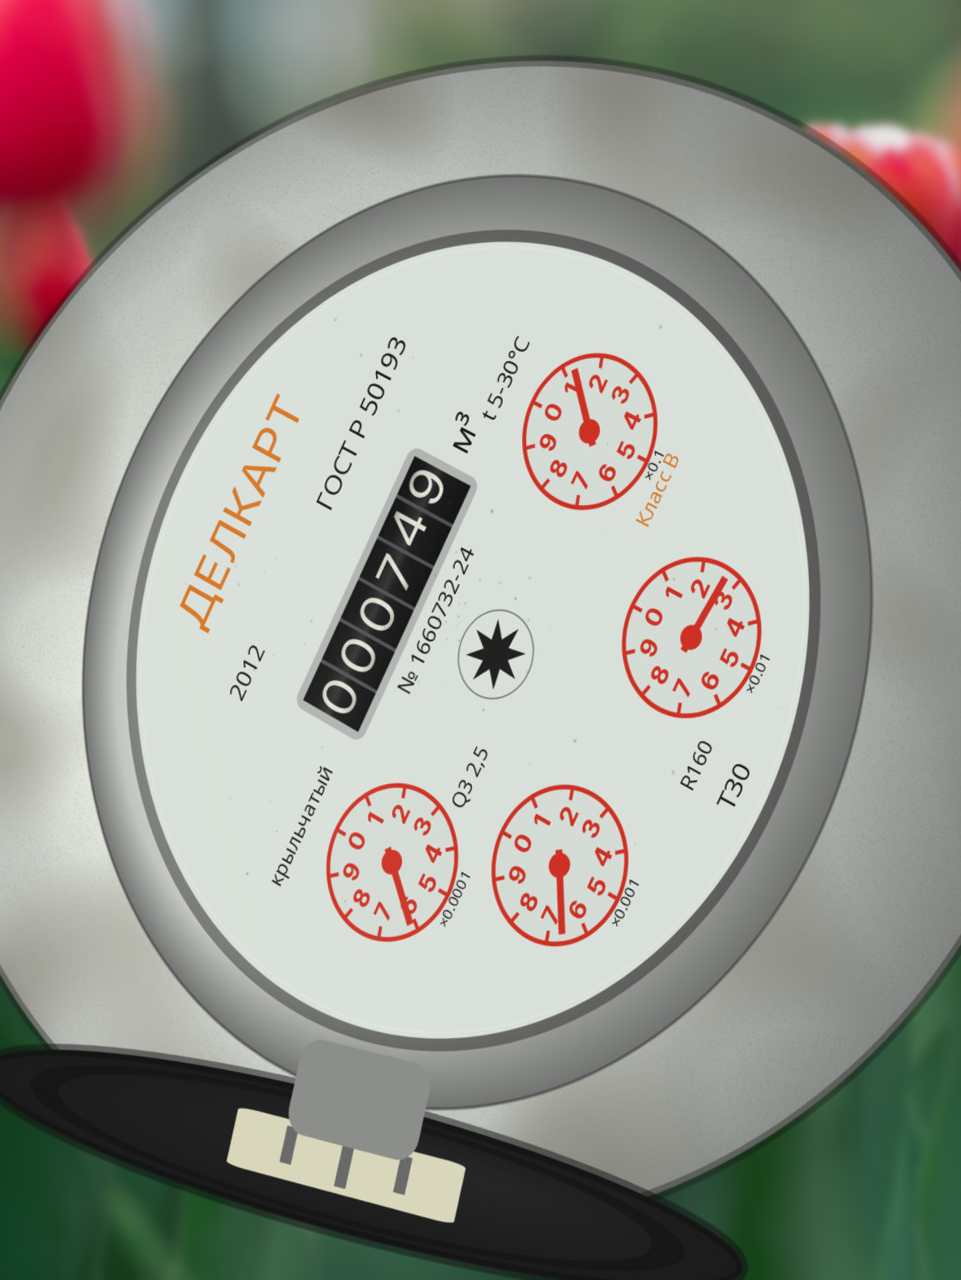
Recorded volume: 749.1266 m³
